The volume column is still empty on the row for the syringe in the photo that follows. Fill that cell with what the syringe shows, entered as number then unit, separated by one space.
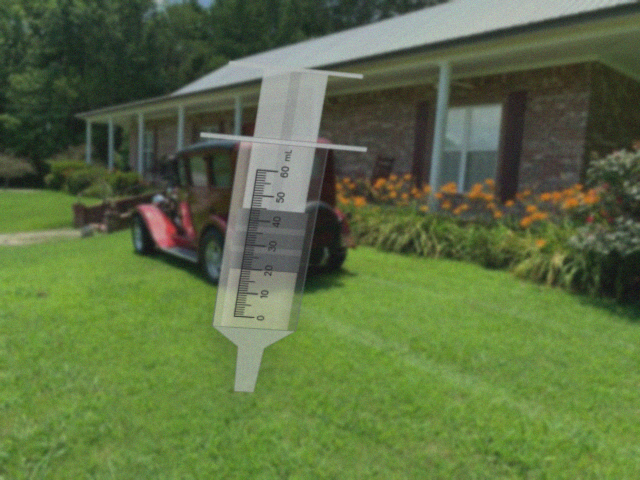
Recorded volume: 20 mL
